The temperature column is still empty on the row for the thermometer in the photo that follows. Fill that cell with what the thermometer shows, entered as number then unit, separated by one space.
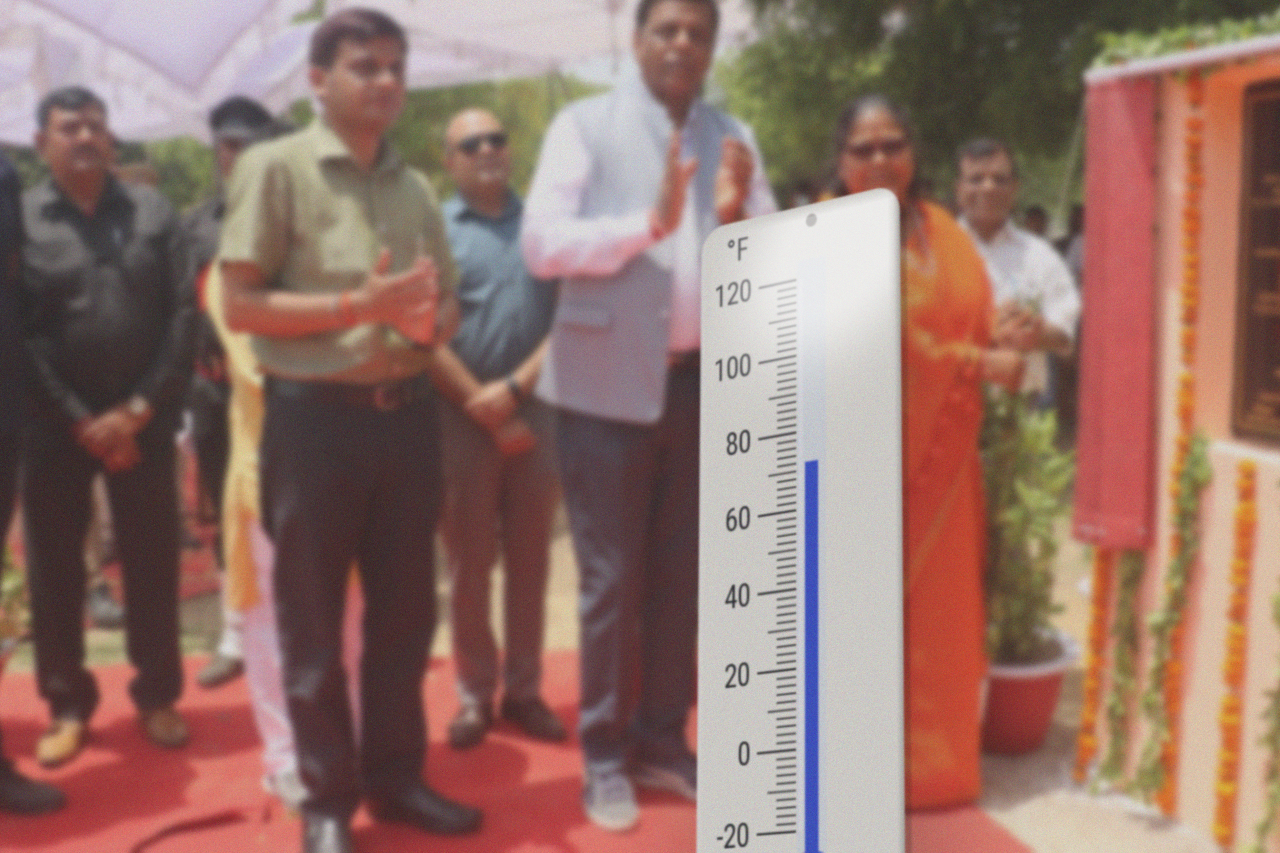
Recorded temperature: 72 °F
